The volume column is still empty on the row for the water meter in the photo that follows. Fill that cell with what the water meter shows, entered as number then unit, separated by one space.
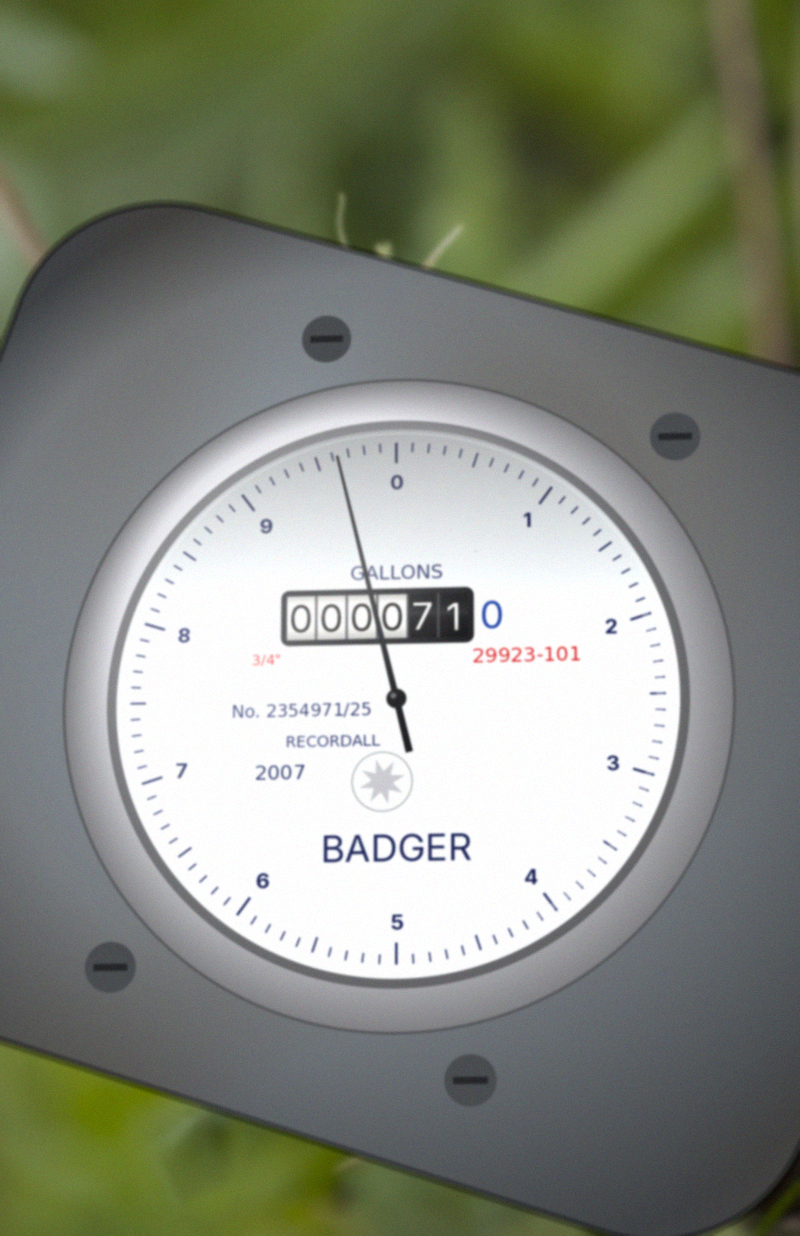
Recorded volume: 709.6 gal
